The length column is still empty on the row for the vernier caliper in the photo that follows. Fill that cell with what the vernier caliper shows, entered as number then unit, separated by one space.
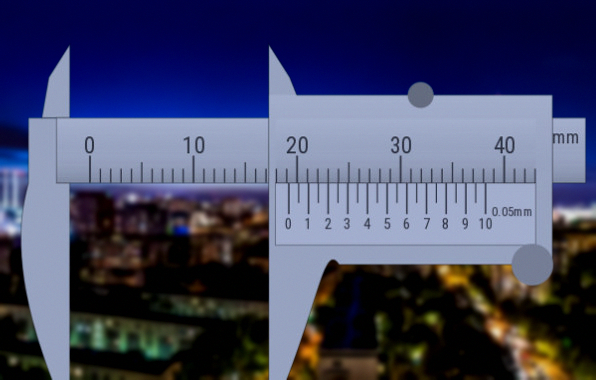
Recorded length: 19.2 mm
